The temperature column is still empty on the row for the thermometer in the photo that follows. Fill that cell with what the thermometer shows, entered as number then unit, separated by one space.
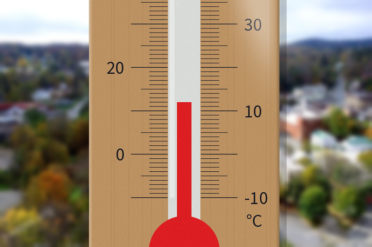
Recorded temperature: 12 °C
